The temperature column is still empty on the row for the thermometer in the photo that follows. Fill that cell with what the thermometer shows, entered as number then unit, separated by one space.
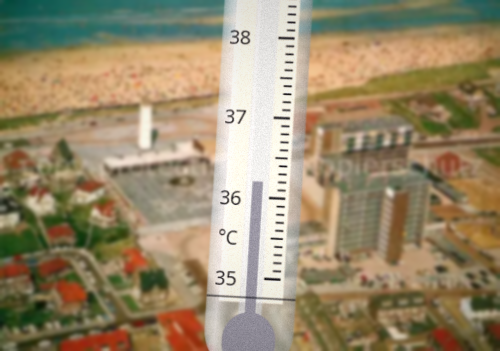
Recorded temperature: 36.2 °C
